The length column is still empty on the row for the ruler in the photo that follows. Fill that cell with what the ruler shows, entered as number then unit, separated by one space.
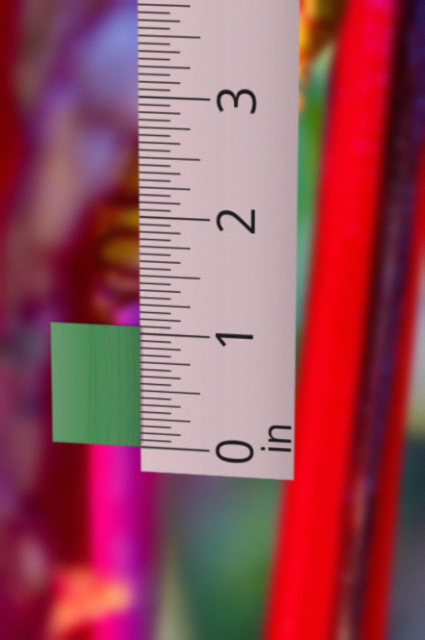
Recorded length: 1.0625 in
